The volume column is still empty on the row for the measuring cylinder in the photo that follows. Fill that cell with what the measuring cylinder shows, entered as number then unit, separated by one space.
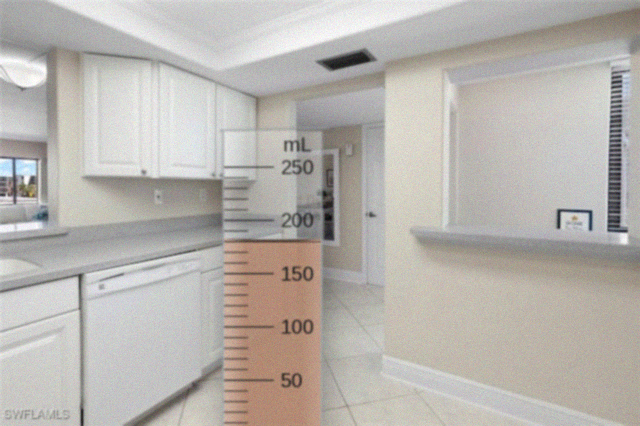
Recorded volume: 180 mL
